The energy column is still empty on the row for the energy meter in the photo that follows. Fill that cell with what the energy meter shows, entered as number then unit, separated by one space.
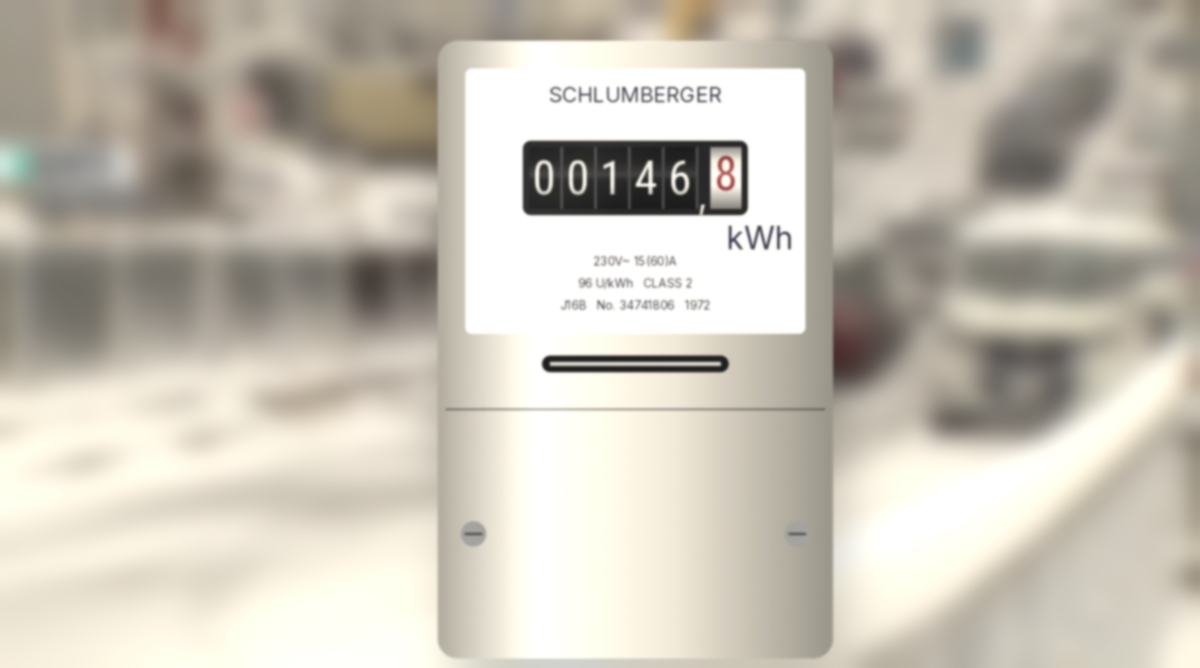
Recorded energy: 146.8 kWh
